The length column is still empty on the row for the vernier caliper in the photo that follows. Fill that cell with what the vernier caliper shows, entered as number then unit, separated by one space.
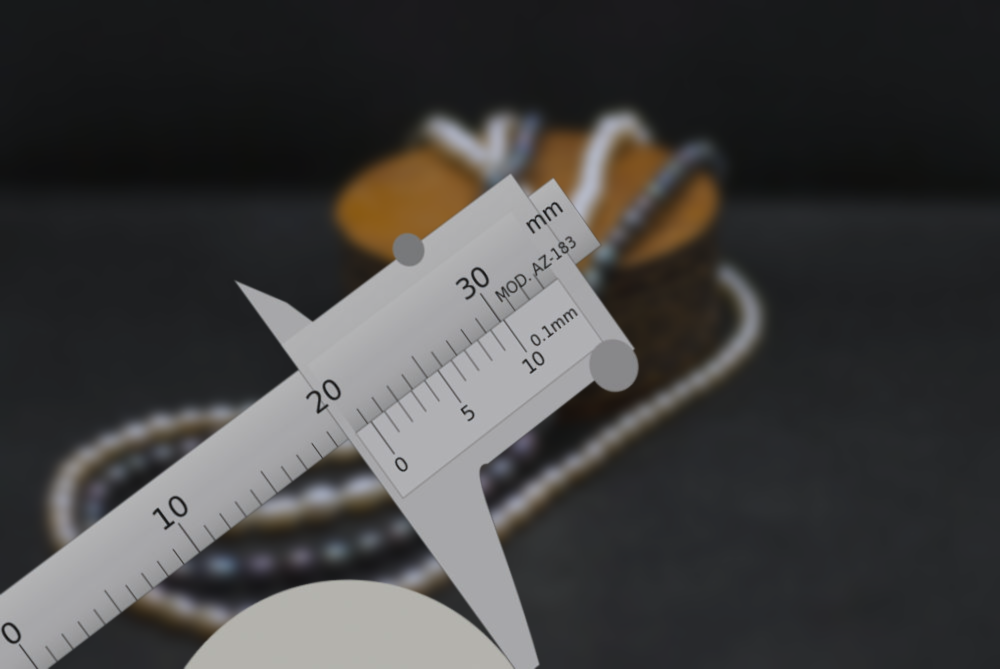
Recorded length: 21.2 mm
